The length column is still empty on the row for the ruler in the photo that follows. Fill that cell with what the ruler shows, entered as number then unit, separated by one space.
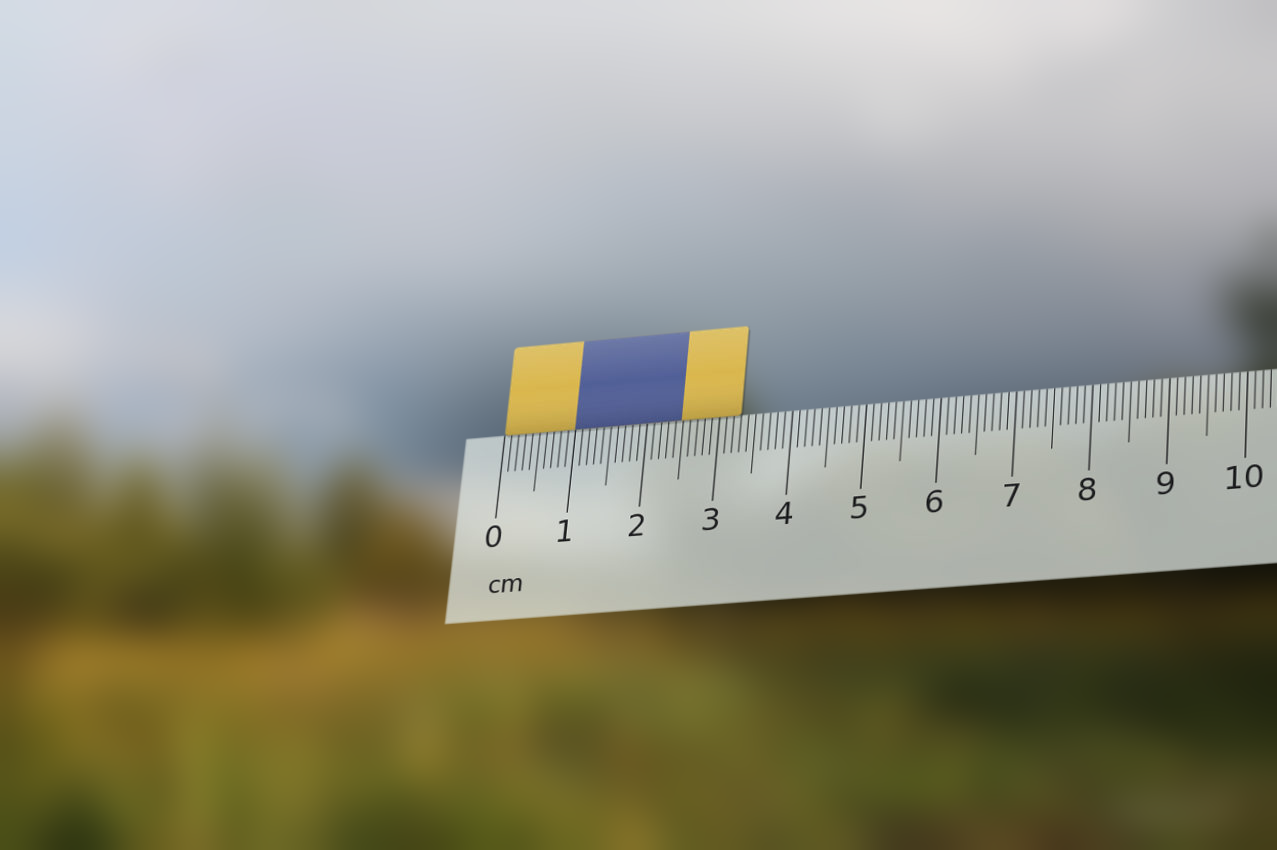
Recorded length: 3.3 cm
